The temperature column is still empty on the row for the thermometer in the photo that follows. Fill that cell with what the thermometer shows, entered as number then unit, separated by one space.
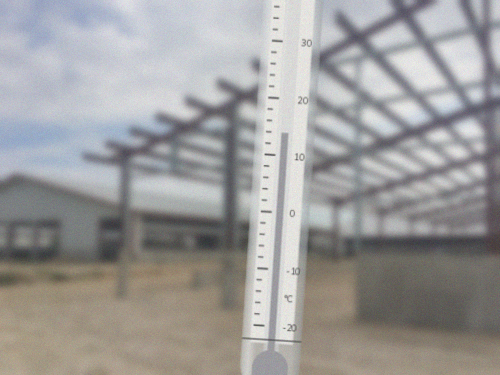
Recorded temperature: 14 °C
